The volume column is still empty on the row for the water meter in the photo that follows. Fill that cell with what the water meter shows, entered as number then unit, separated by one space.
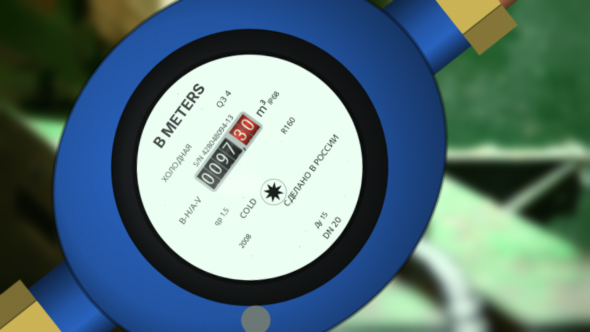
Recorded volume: 97.30 m³
